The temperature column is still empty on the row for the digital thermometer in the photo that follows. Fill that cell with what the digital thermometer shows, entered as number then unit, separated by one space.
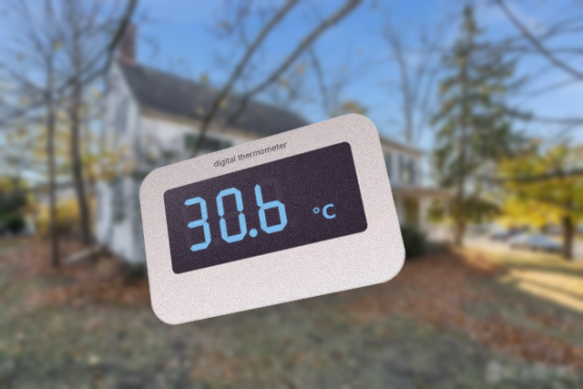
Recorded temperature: 30.6 °C
